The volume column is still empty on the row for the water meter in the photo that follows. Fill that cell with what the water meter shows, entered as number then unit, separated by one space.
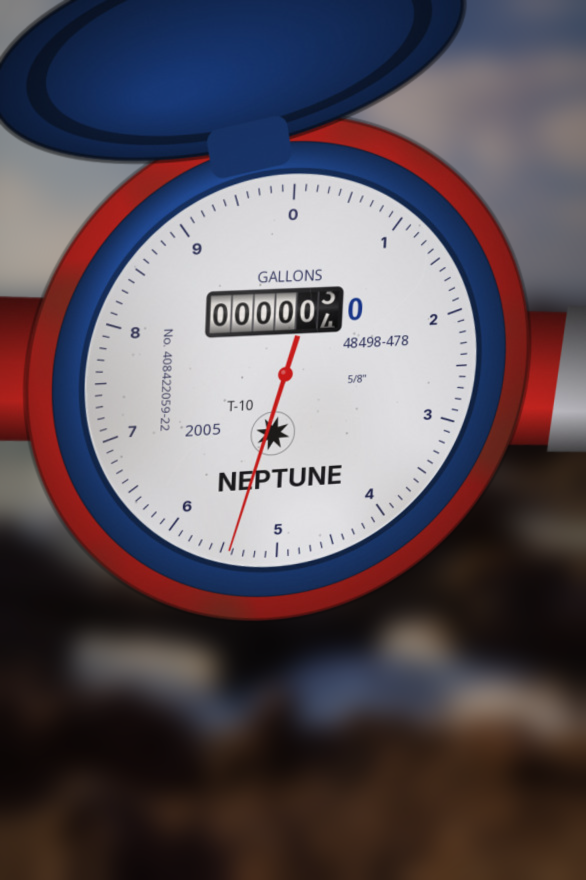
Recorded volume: 35.4 gal
